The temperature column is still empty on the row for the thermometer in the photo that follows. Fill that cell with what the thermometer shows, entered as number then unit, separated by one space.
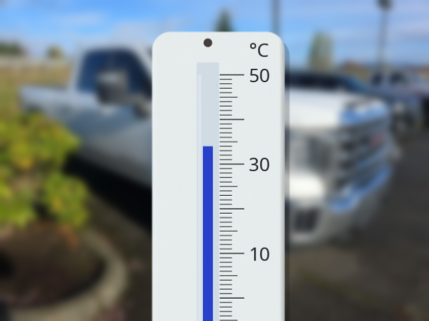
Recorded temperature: 34 °C
